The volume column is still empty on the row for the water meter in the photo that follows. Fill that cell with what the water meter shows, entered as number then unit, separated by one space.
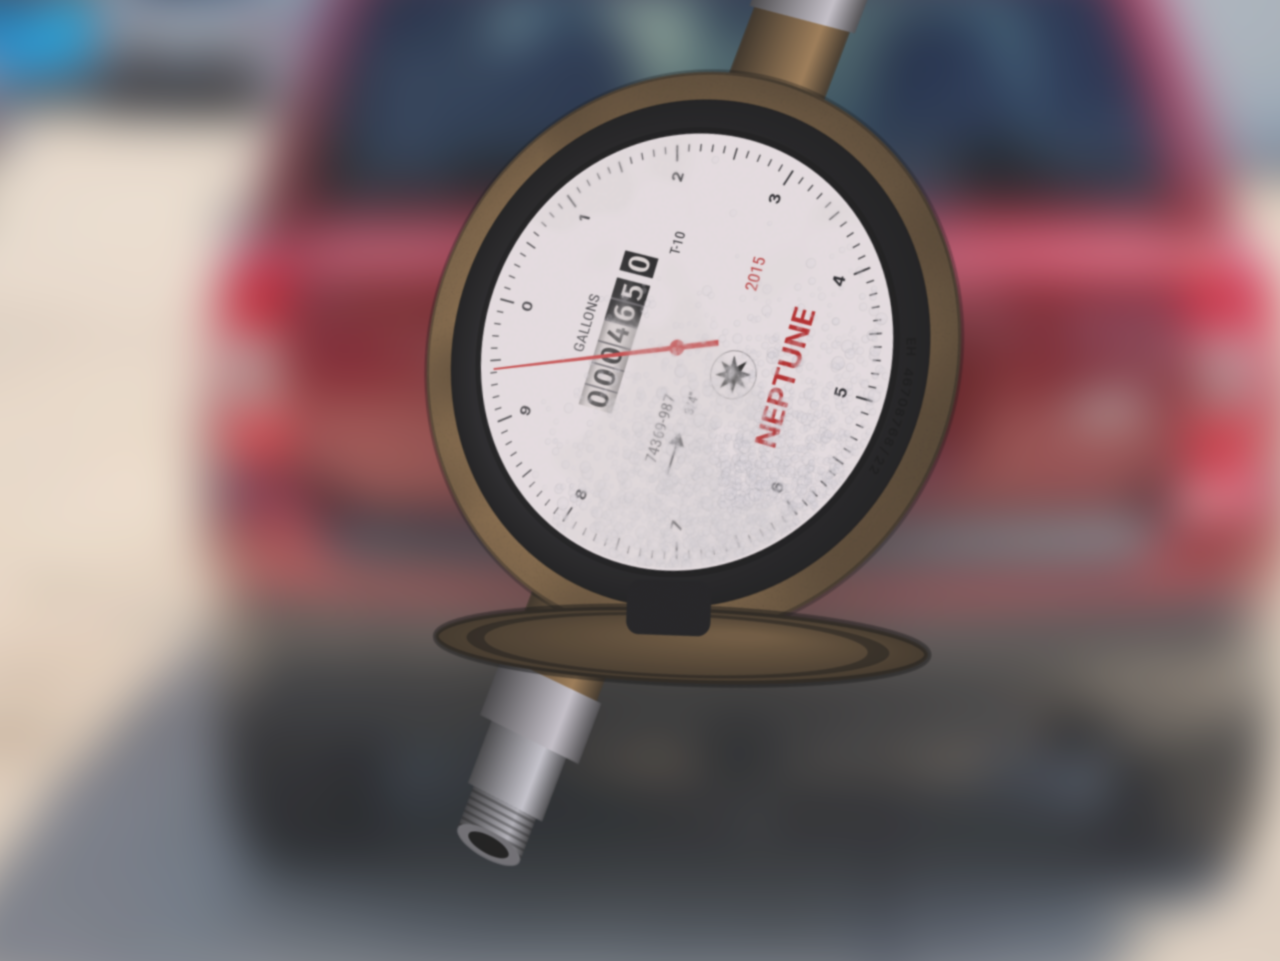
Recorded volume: 4649.4 gal
